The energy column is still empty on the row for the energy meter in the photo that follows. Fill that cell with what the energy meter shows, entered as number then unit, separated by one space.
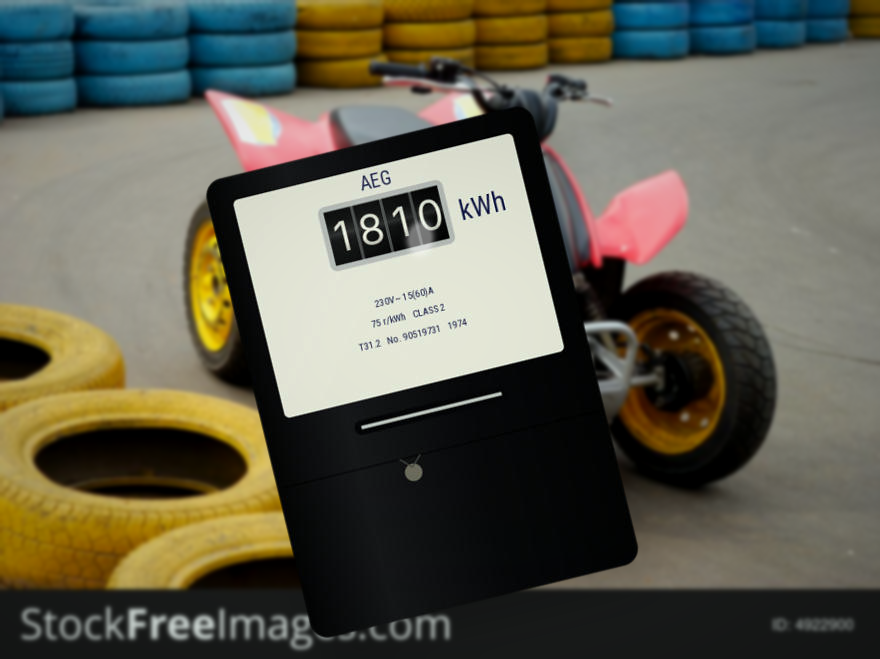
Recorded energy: 1810 kWh
